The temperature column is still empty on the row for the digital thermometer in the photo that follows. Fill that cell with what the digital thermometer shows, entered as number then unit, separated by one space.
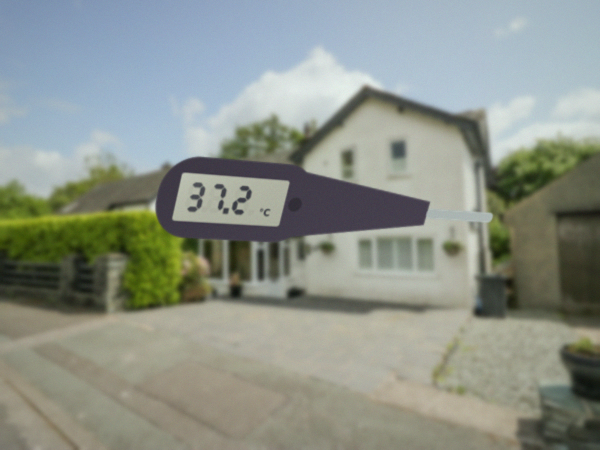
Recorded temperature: 37.2 °C
